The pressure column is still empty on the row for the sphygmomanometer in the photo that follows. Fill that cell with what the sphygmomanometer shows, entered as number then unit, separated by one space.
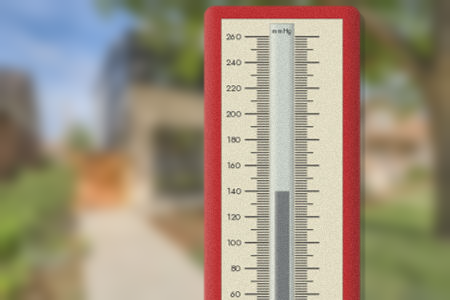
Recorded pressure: 140 mmHg
